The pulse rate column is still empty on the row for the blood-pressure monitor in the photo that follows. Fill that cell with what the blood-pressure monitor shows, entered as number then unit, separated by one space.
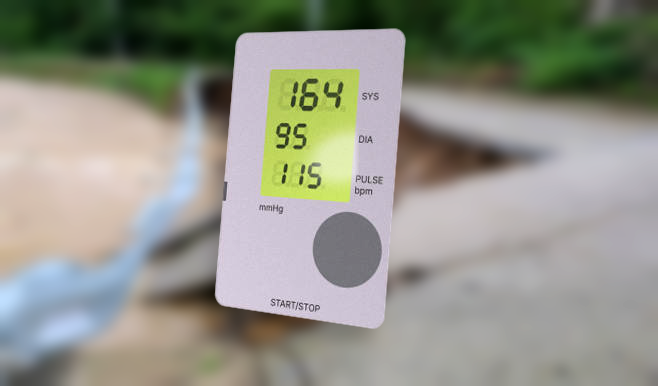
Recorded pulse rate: 115 bpm
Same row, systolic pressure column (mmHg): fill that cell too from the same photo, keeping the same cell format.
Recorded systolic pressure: 164 mmHg
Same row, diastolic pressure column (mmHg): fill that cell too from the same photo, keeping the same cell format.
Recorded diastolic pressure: 95 mmHg
